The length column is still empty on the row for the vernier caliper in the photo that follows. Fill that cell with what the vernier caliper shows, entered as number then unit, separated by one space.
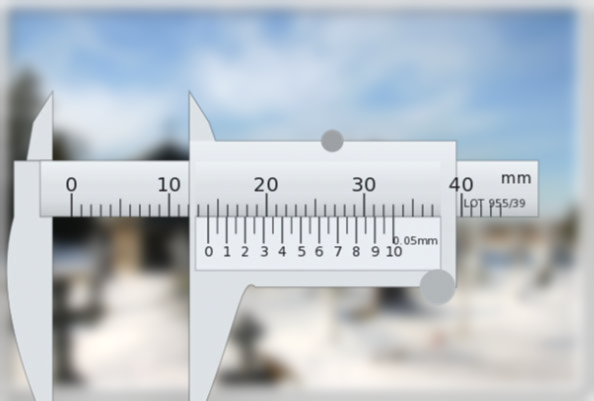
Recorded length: 14.0 mm
